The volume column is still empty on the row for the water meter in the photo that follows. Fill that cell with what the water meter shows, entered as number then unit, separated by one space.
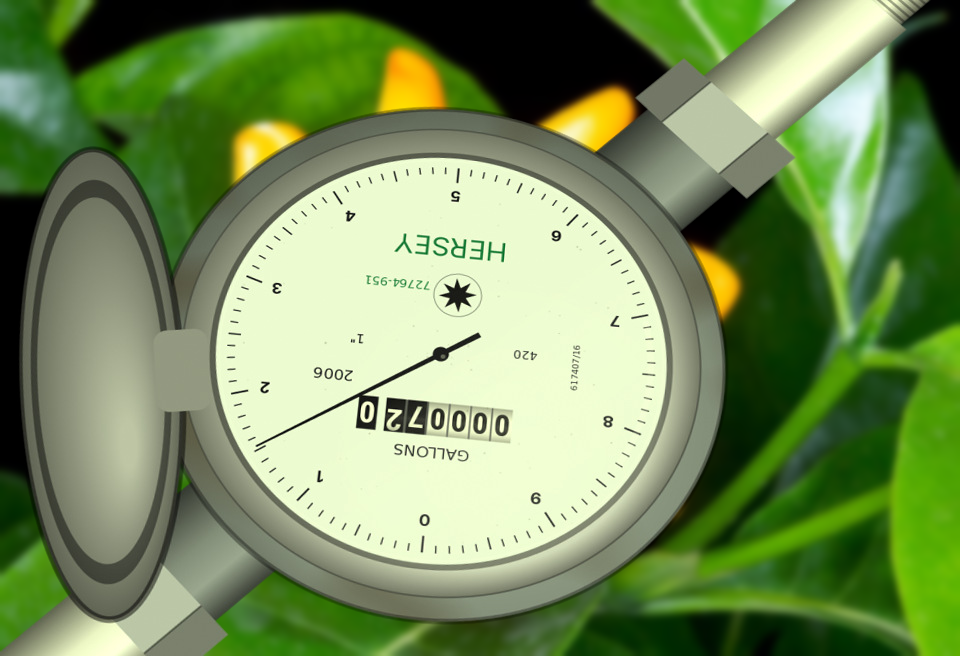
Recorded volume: 721.5 gal
